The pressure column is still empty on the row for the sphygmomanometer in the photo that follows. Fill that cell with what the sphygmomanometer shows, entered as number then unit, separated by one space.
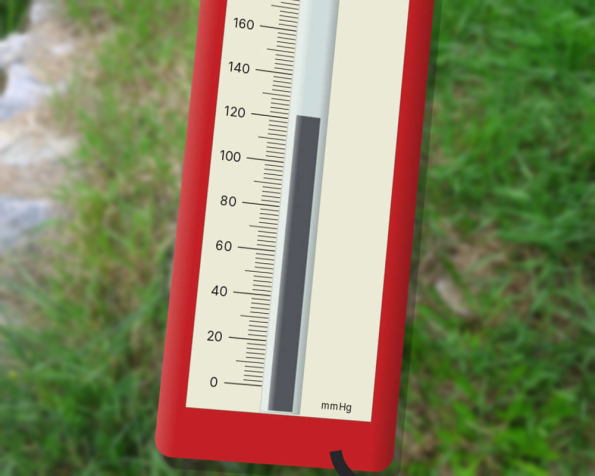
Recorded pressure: 122 mmHg
